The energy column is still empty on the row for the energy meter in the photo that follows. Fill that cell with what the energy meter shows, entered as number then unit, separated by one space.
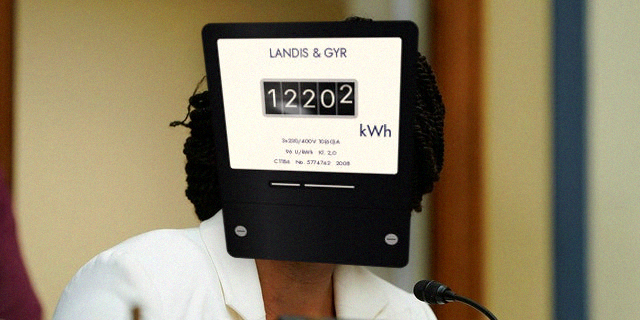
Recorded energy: 12202 kWh
